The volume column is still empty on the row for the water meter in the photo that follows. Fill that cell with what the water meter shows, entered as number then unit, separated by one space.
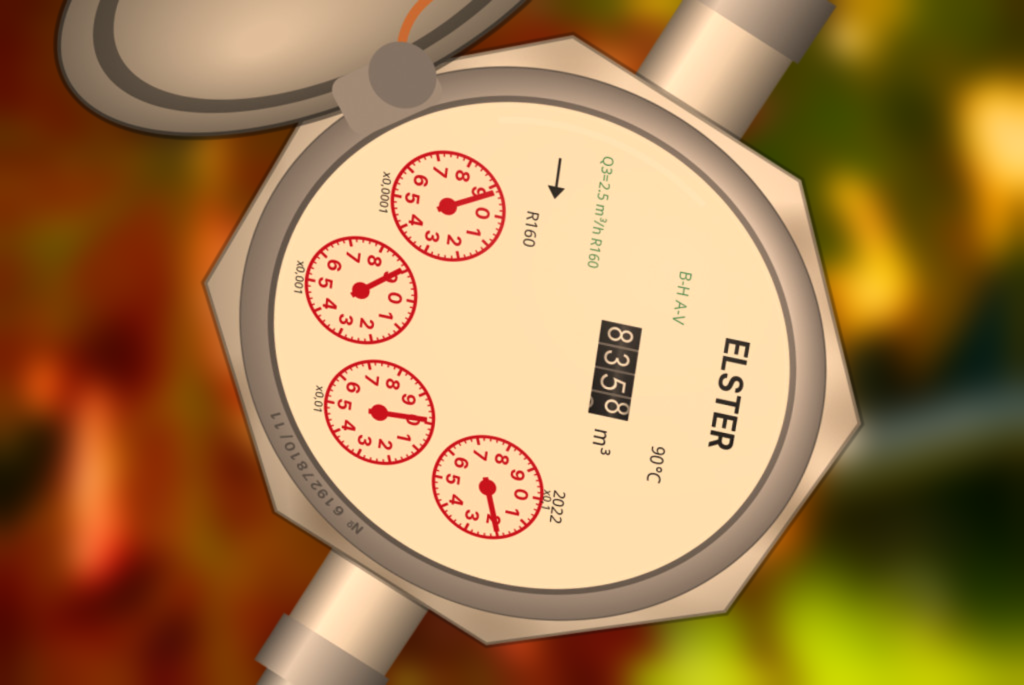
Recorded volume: 8358.1989 m³
